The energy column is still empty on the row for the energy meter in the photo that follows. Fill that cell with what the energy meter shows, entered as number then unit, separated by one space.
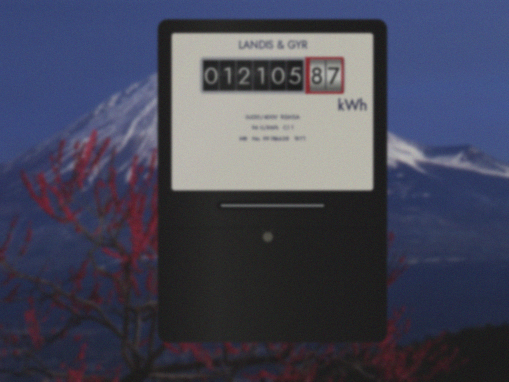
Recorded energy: 12105.87 kWh
